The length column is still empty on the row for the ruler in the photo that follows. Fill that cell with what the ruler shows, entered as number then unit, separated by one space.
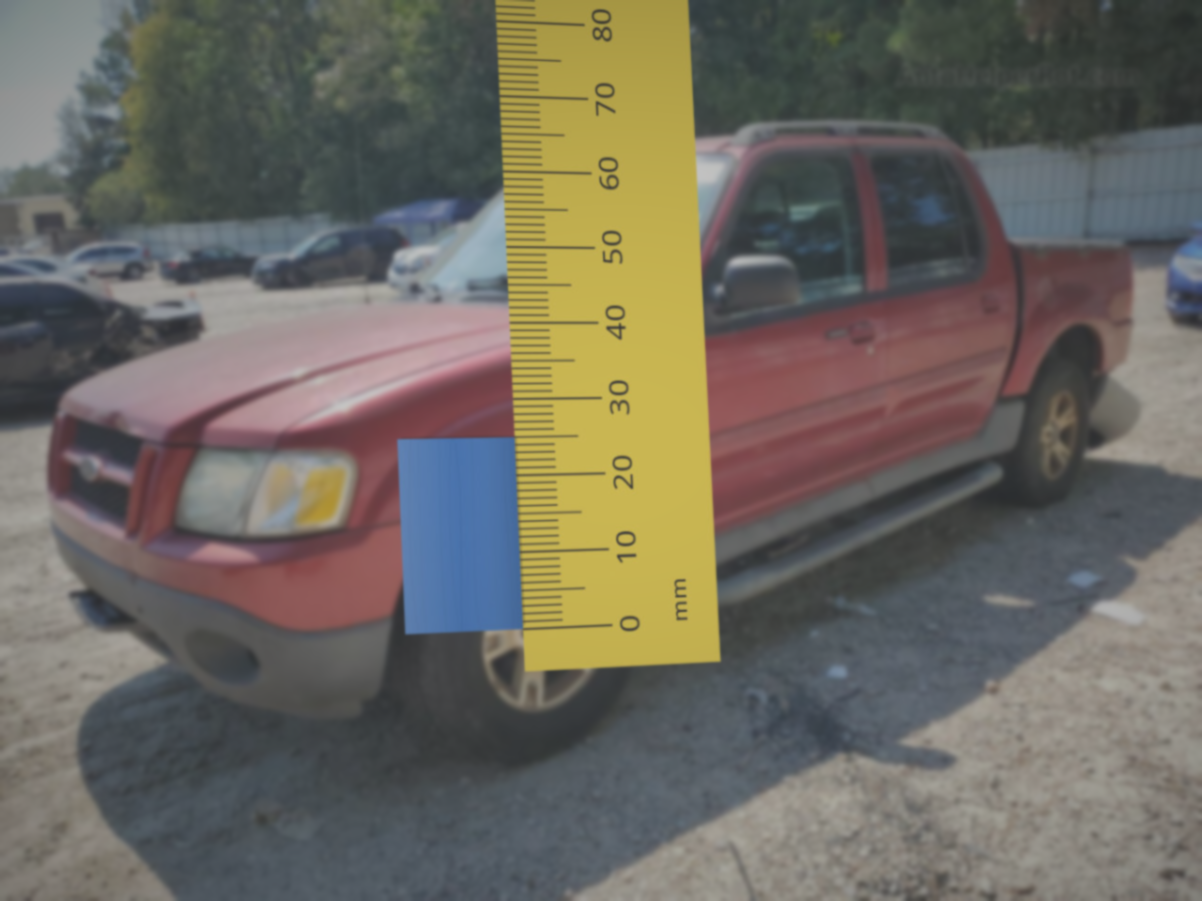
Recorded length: 25 mm
